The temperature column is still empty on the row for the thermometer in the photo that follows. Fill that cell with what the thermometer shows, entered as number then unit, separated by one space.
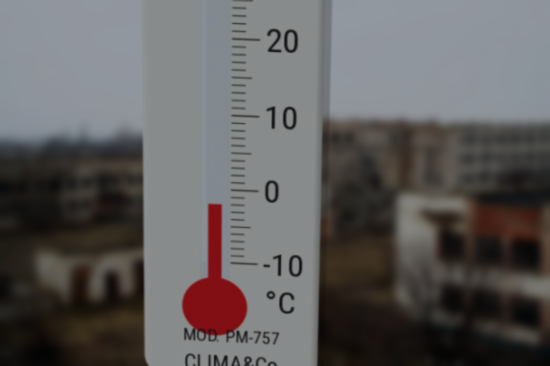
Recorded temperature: -2 °C
